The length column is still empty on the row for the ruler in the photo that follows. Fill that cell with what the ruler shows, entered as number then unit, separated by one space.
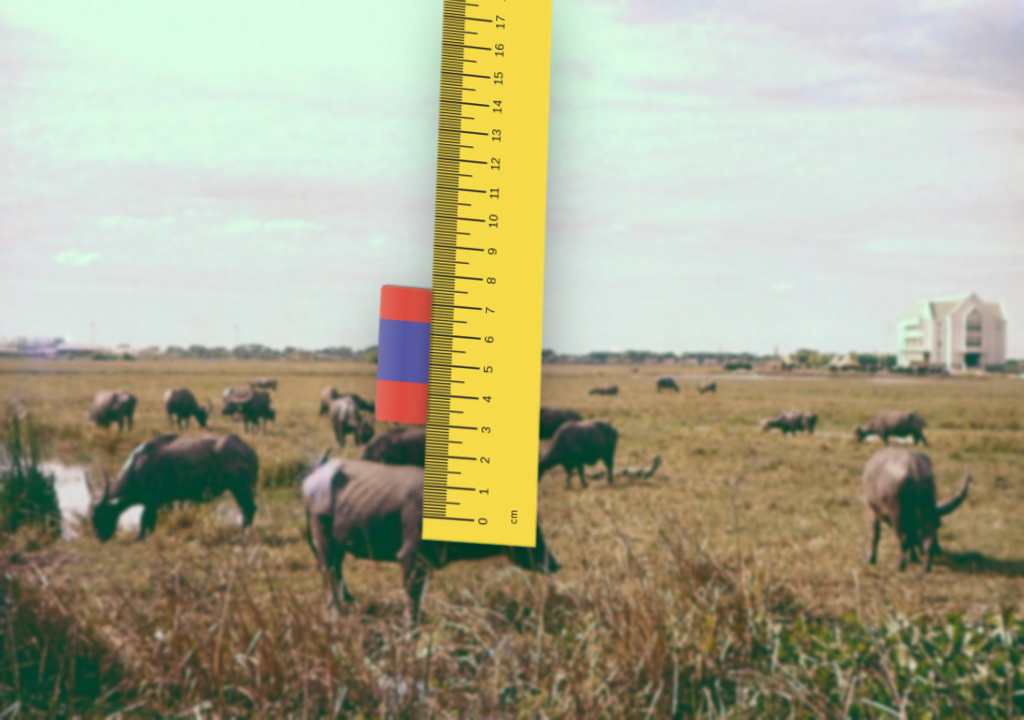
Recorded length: 4.5 cm
